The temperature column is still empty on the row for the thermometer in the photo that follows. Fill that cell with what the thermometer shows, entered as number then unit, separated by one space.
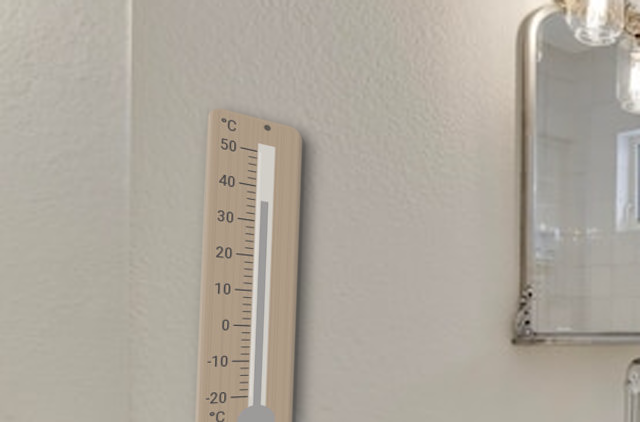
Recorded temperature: 36 °C
